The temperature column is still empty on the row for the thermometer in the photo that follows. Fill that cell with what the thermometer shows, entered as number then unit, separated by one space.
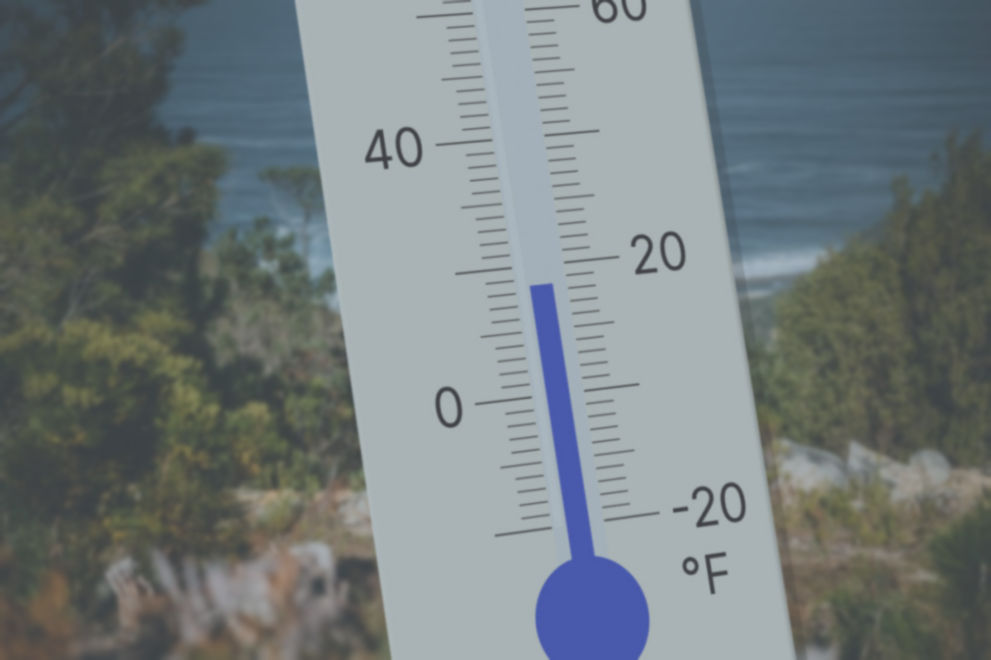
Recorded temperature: 17 °F
